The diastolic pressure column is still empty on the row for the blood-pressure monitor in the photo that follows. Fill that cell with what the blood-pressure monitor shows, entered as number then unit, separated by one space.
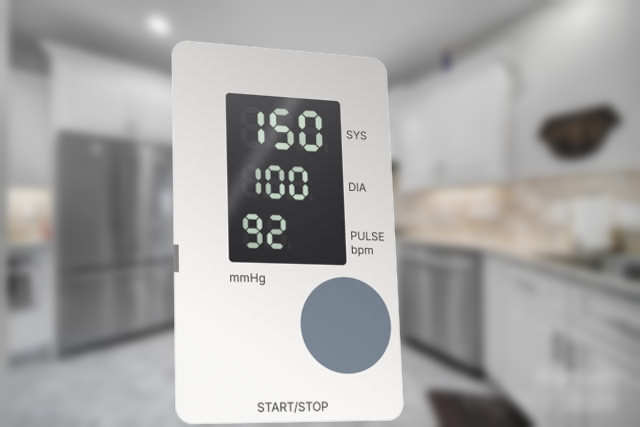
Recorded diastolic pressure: 100 mmHg
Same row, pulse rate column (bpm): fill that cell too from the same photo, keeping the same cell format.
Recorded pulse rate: 92 bpm
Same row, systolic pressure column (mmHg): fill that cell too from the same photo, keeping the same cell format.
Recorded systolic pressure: 150 mmHg
